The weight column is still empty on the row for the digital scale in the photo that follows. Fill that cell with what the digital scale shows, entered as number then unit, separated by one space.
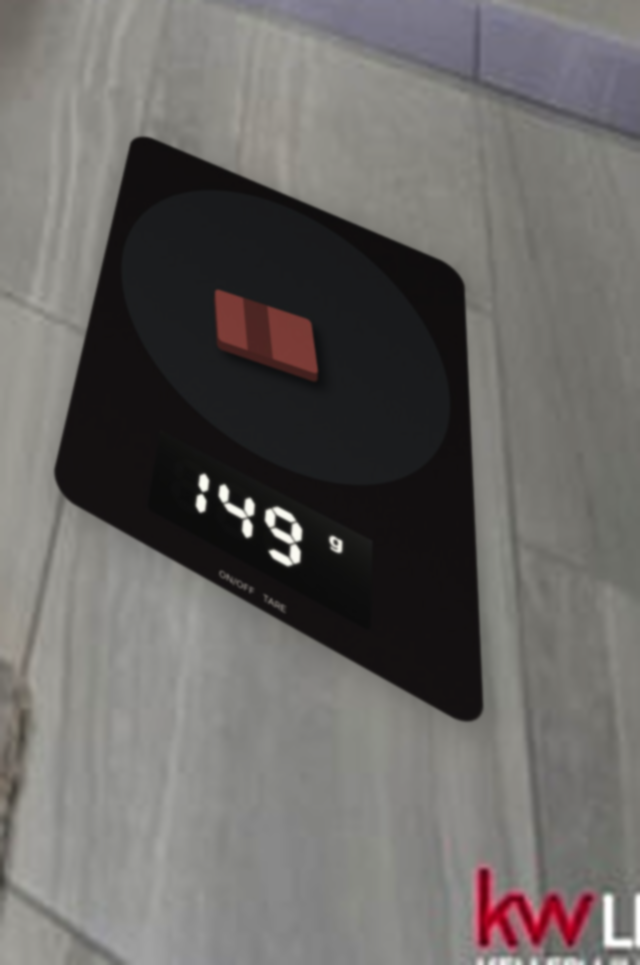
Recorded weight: 149 g
